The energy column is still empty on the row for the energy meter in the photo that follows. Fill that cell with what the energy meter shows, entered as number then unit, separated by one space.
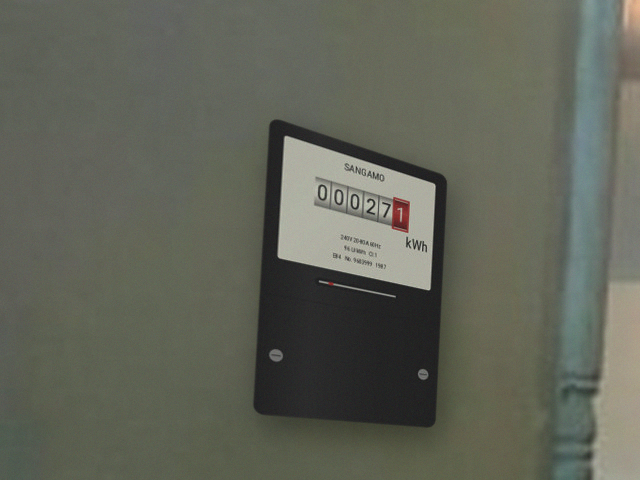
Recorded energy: 27.1 kWh
